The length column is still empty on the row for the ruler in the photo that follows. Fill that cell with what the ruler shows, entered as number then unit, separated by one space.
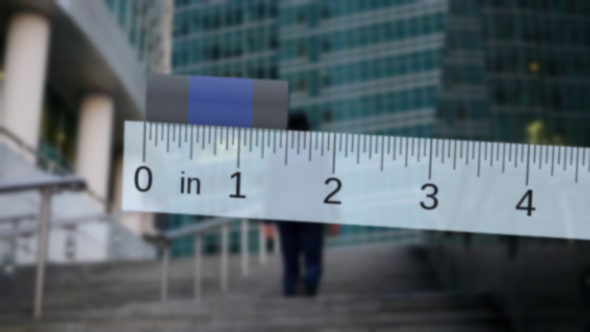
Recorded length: 1.5 in
